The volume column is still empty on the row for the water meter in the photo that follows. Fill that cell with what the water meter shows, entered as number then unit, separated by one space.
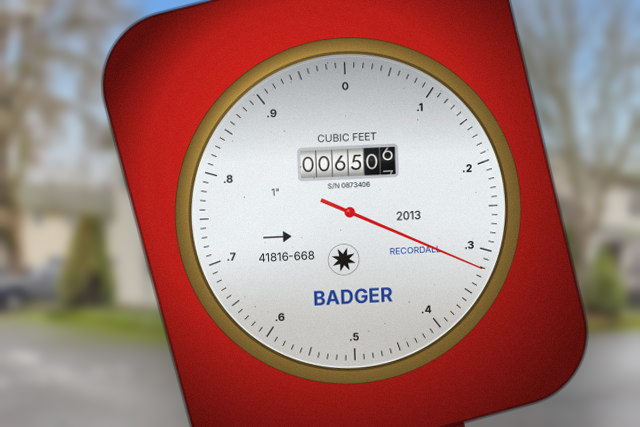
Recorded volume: 6506.32 ft³
